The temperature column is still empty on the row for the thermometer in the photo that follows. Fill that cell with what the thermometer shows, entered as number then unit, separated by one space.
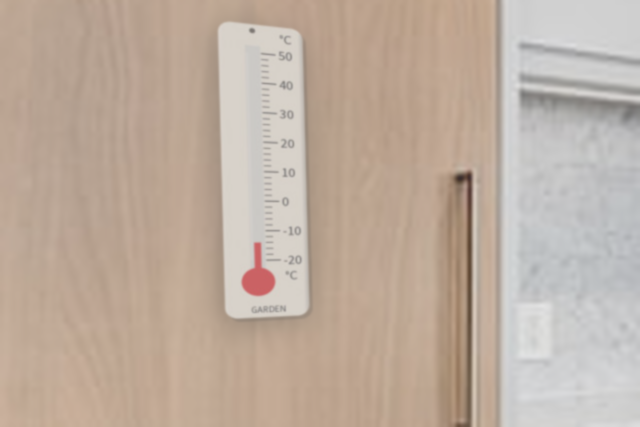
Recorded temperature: -14 °C
